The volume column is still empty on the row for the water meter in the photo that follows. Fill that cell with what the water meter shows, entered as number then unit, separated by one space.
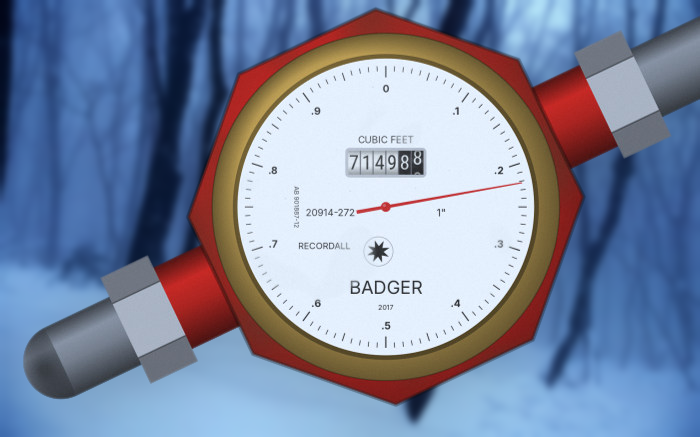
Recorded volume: 714988.22 ft³
